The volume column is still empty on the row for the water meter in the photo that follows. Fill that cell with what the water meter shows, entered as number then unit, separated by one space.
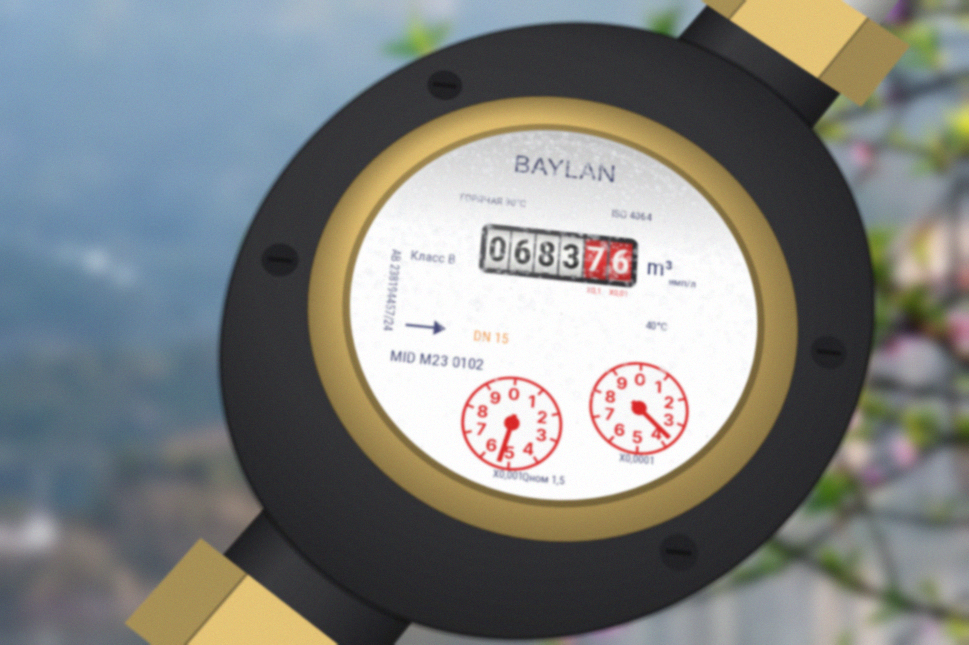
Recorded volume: 683.7653 m³
